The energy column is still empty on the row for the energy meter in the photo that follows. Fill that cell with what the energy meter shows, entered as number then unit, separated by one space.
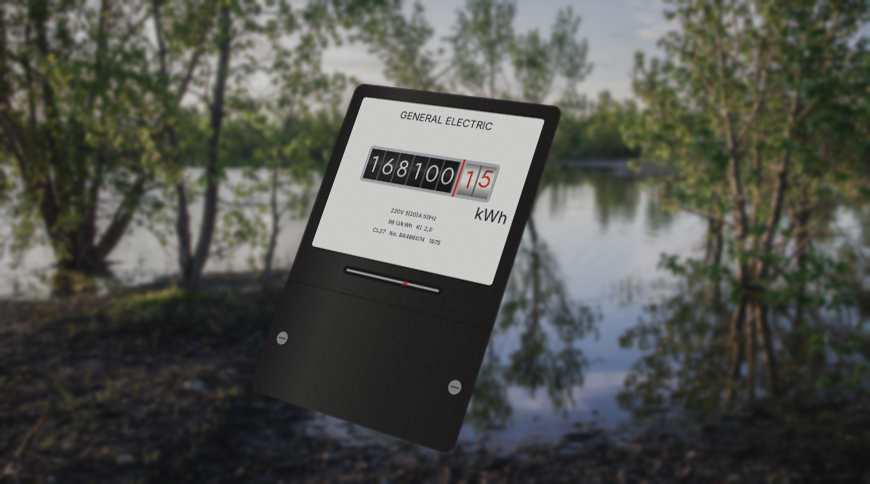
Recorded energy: 168100.15 kWh
